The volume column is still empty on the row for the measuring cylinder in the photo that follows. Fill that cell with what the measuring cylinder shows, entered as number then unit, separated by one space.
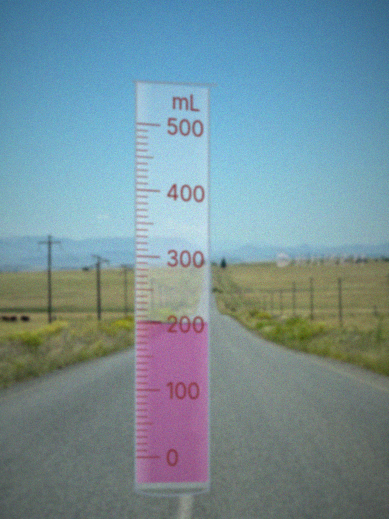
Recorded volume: 200 mL
